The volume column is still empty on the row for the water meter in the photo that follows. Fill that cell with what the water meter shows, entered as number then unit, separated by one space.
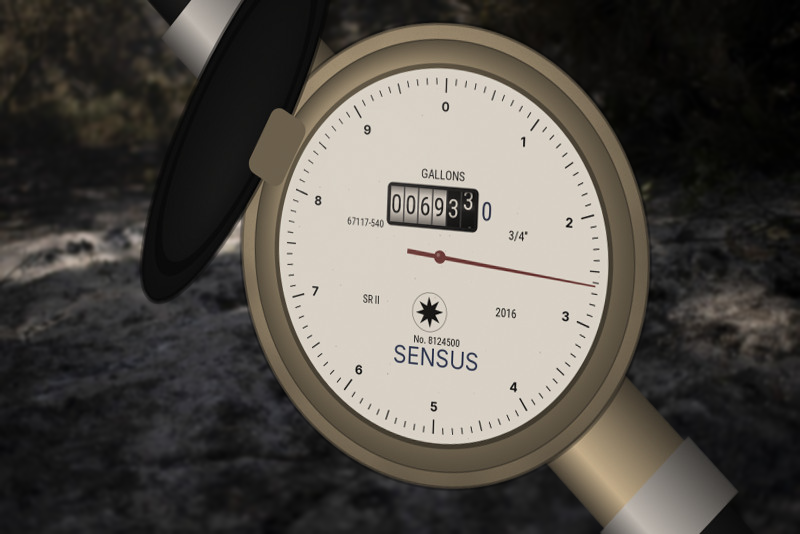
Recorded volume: 69332.6 gal
